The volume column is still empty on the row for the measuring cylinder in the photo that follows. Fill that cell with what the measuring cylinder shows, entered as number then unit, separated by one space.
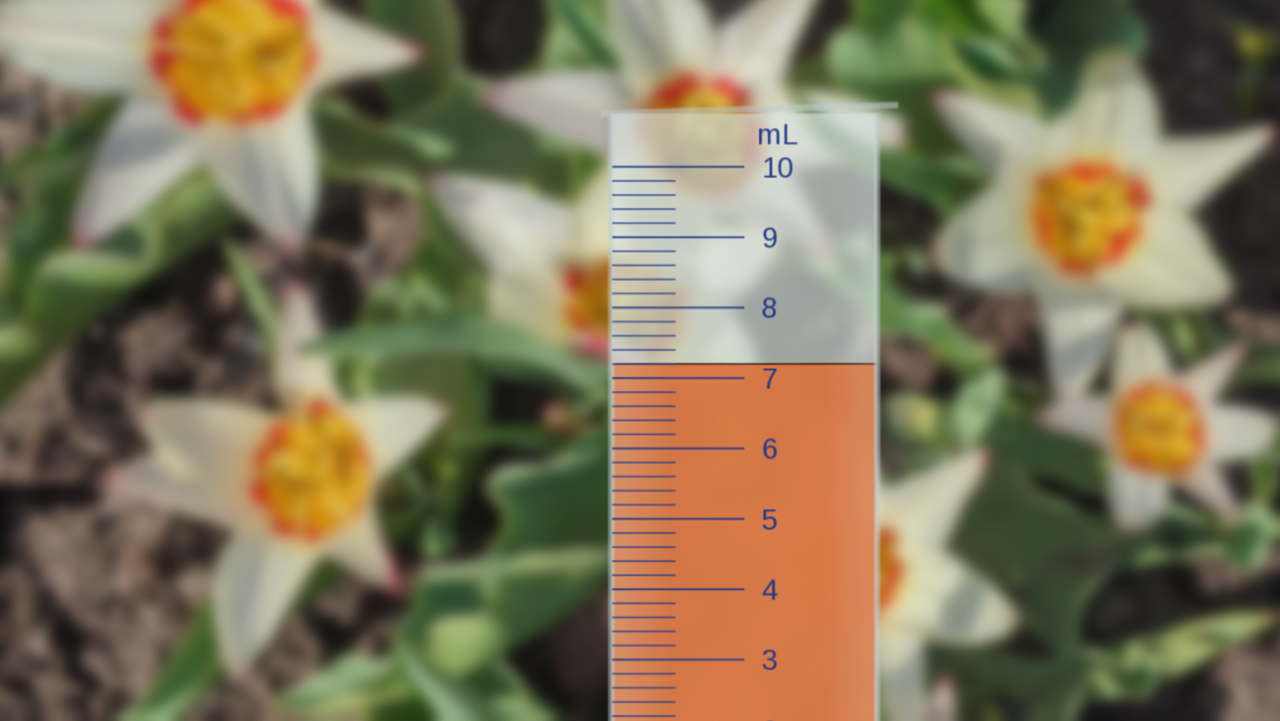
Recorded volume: 7.2 mL
